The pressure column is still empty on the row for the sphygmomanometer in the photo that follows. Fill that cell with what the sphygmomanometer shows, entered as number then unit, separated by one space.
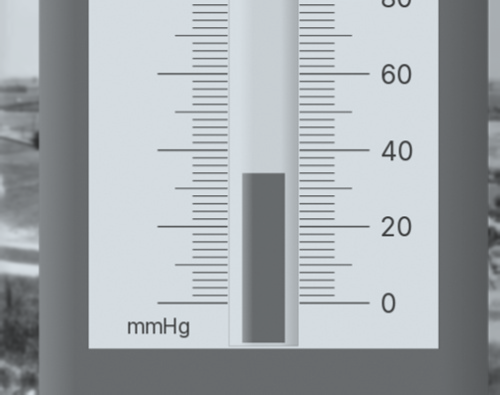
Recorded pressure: 34 mmHg
